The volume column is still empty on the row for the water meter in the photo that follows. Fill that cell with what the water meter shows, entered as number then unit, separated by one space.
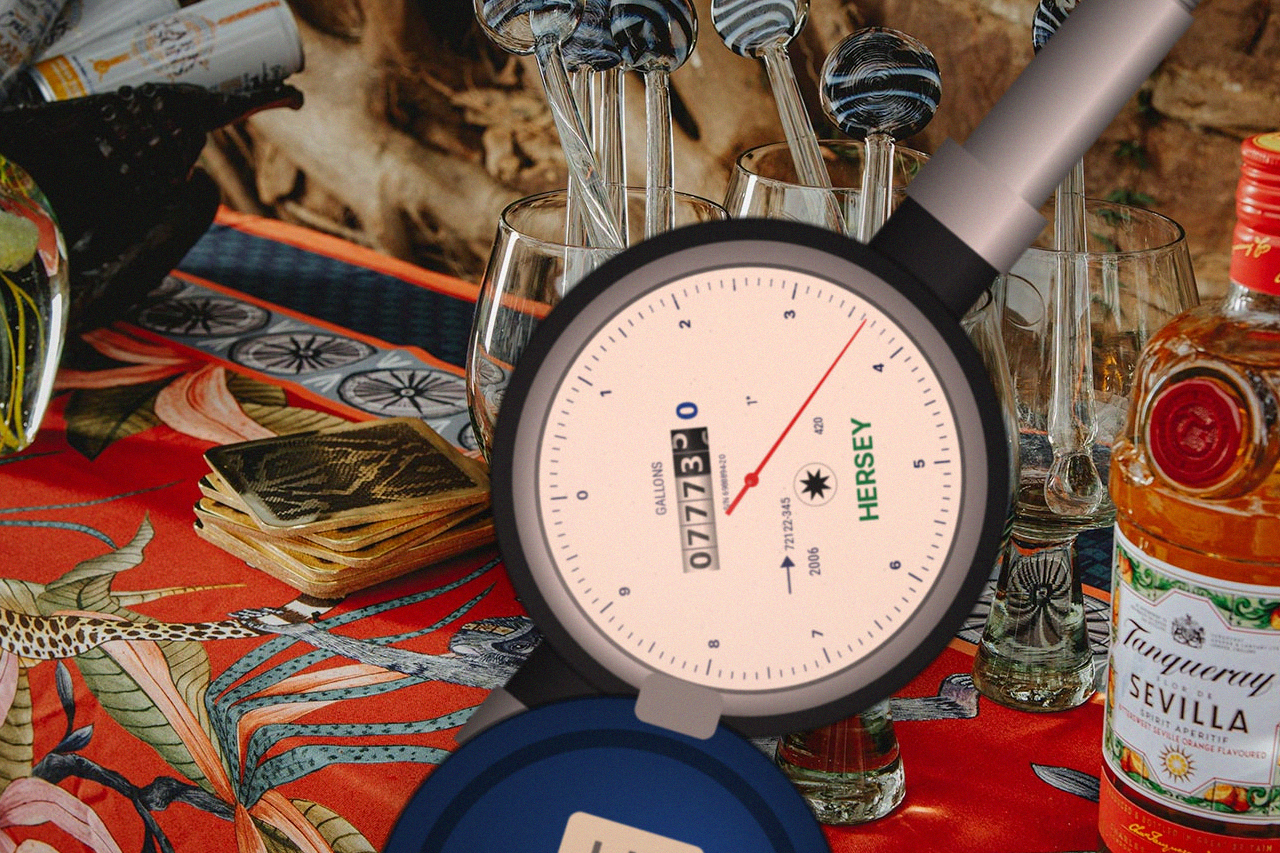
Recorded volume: 777353.6 gal
